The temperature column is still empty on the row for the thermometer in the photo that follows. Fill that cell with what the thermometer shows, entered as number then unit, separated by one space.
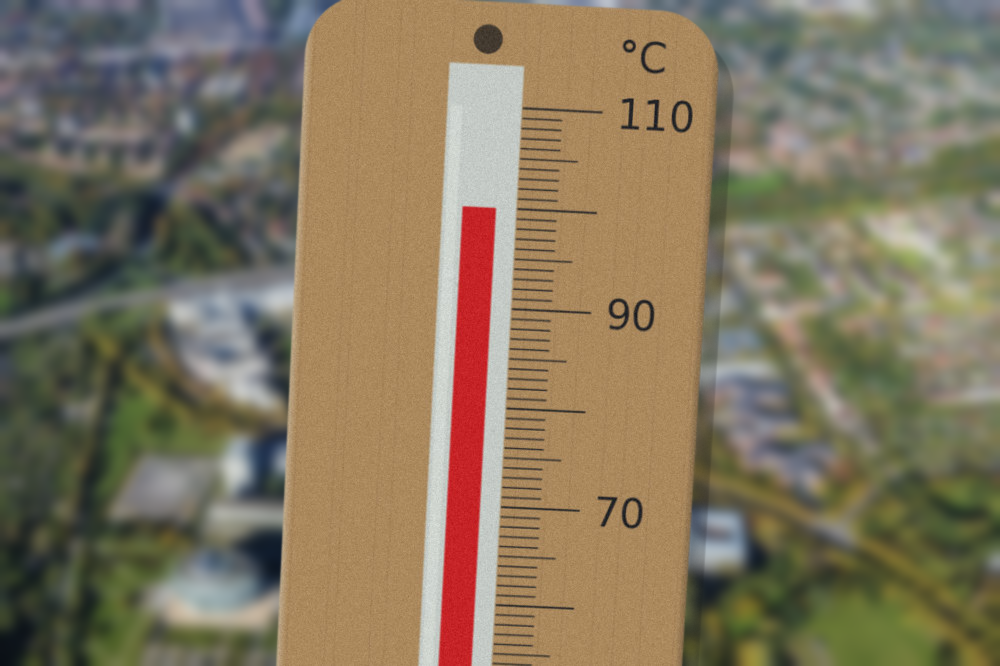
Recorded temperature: 100 °C
